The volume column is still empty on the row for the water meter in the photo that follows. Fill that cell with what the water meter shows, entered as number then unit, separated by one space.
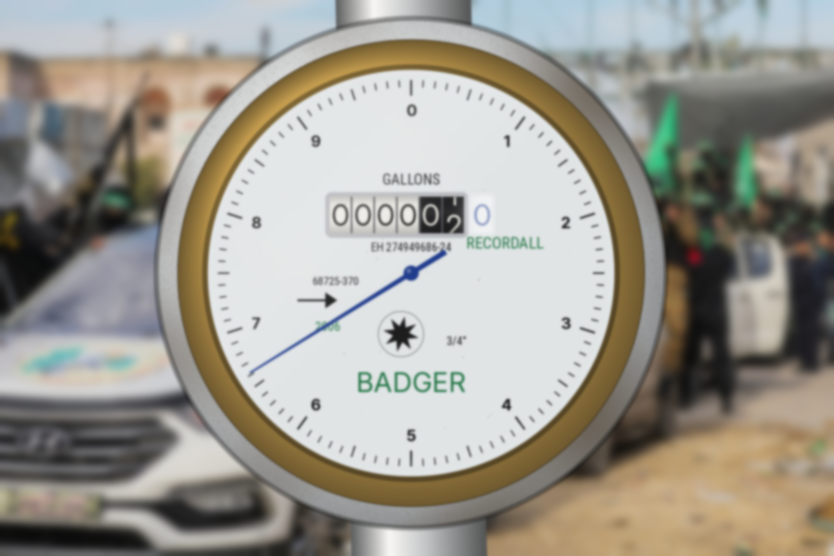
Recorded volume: 16.6 gal
